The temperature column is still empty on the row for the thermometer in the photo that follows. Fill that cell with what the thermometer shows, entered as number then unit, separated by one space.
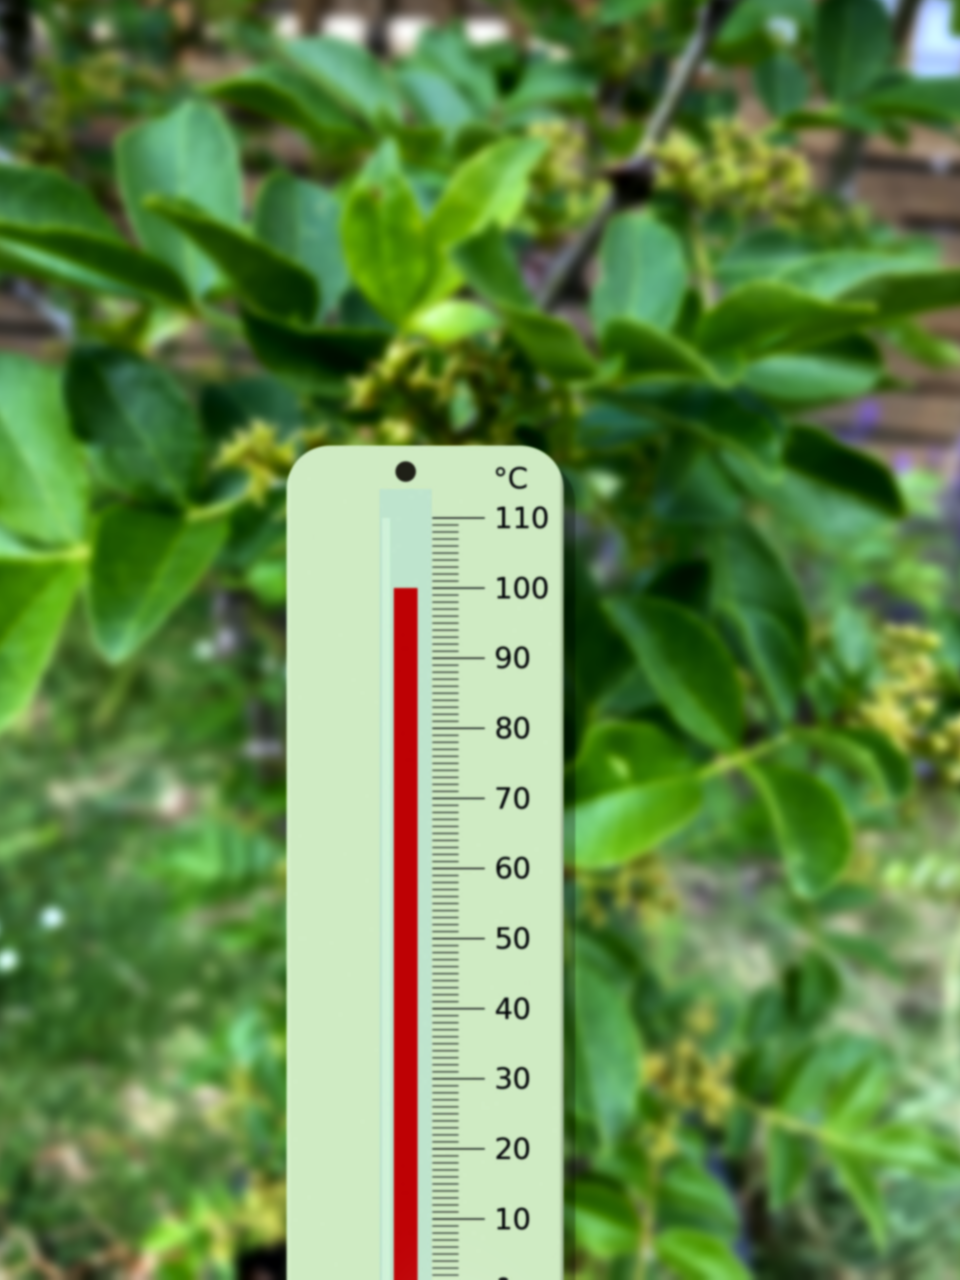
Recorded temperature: 100 °C
